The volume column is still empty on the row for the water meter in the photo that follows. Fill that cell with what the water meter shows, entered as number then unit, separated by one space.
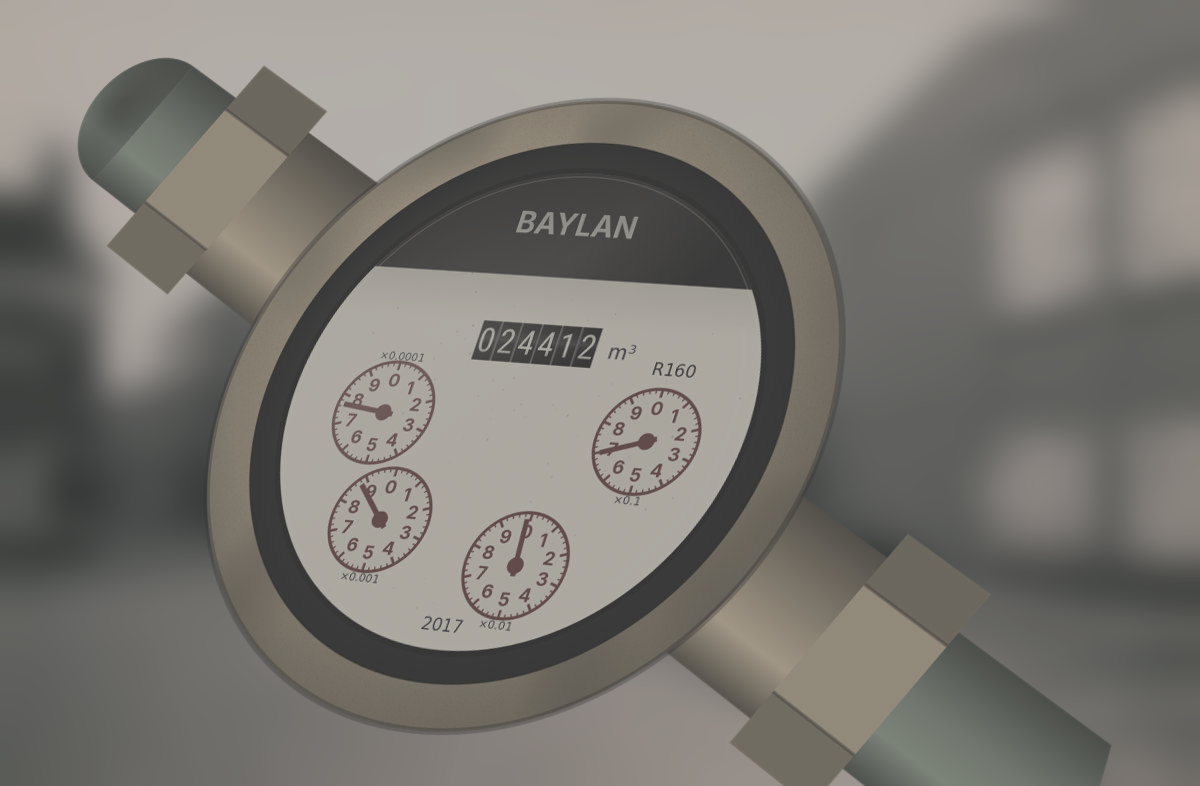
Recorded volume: 24412.6987 m³
